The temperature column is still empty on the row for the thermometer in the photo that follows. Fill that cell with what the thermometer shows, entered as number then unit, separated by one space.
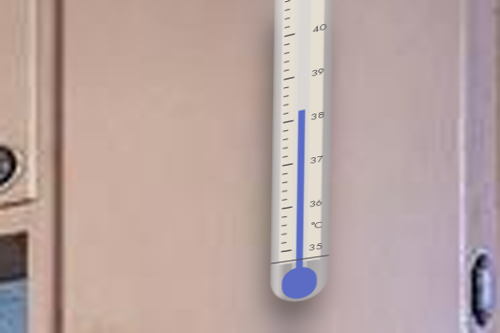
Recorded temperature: 38.2 °C
